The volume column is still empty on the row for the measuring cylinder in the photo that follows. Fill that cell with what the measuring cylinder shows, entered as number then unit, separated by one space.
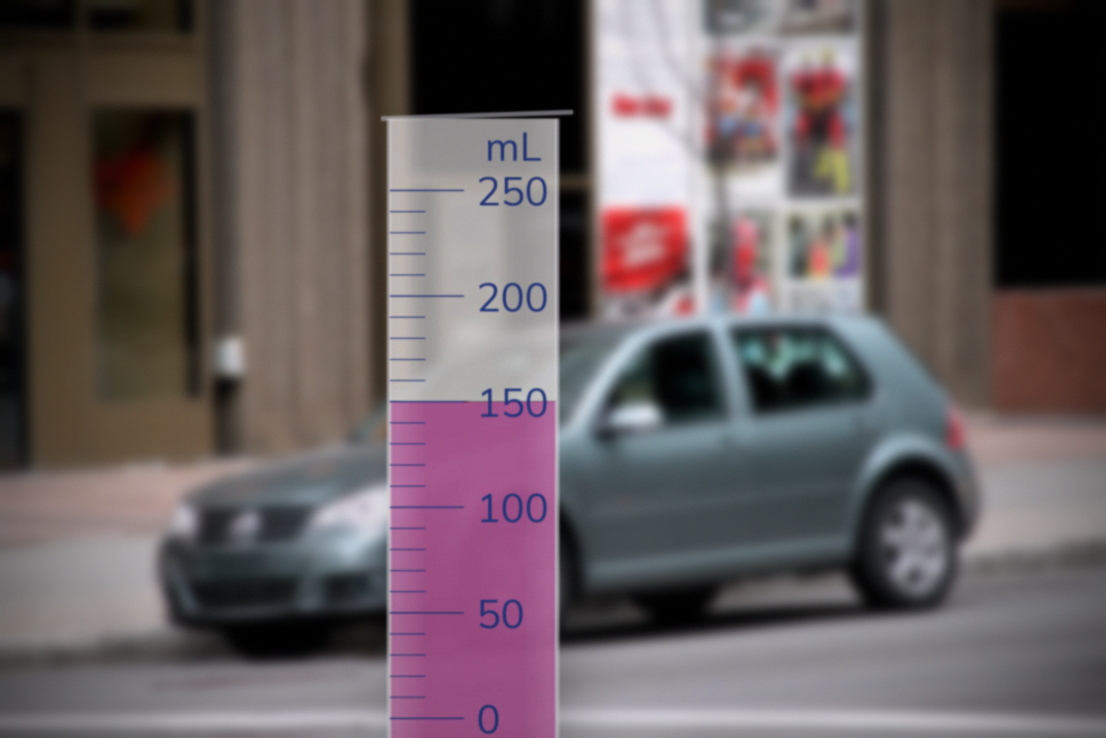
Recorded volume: 150 mL
